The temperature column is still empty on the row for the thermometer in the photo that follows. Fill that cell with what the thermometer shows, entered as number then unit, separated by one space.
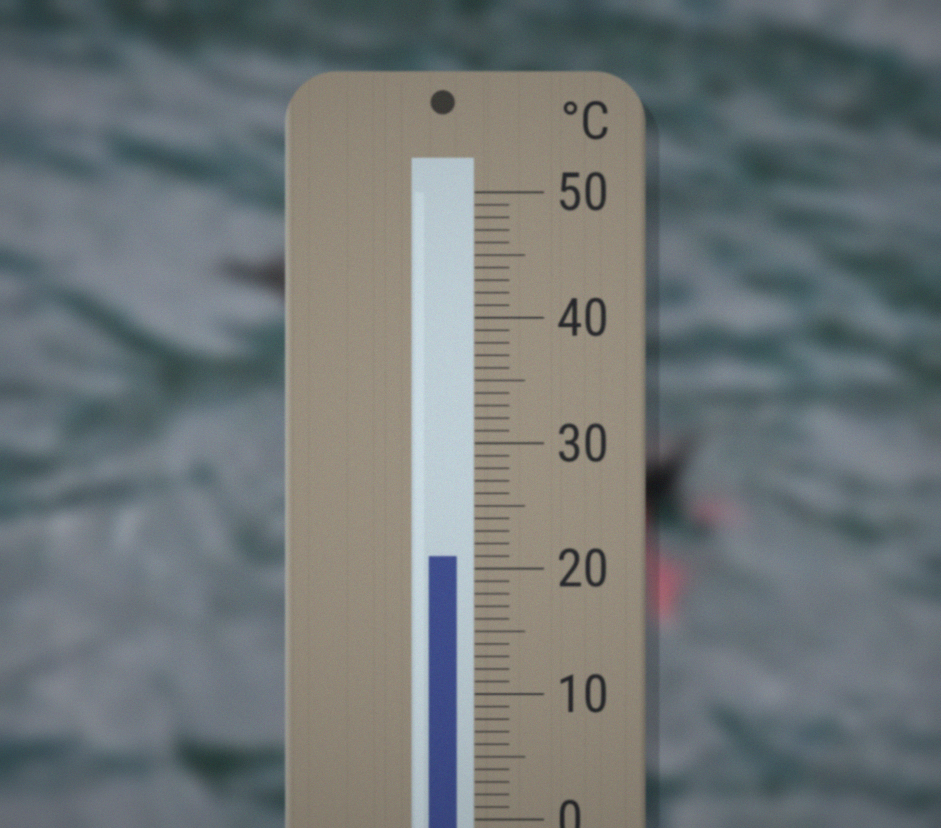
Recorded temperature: 21 °C
